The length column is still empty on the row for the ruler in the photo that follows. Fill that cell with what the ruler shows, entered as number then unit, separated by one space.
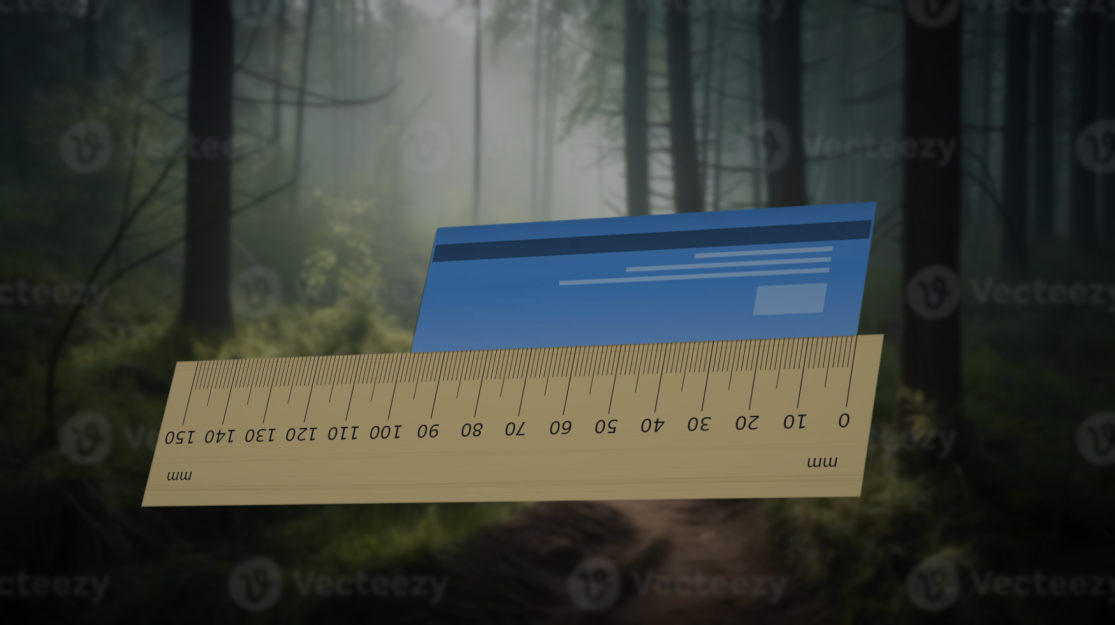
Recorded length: 98 mm
